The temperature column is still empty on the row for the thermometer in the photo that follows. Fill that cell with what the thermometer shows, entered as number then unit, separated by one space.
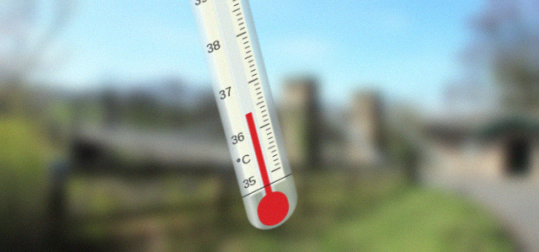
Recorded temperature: 36.4 °C
